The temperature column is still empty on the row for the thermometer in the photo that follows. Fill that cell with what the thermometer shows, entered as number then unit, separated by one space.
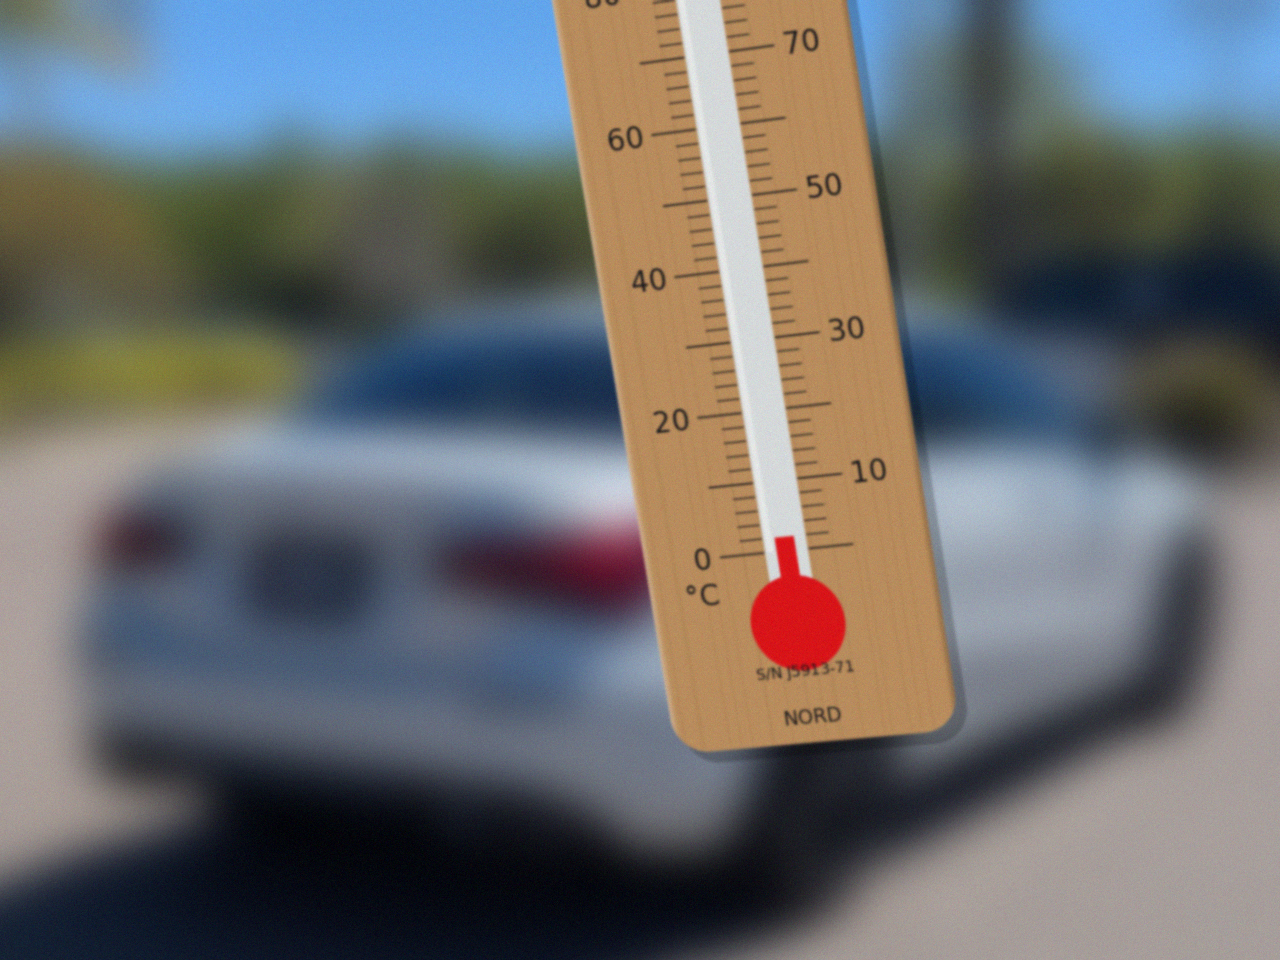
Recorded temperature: 2 °C
